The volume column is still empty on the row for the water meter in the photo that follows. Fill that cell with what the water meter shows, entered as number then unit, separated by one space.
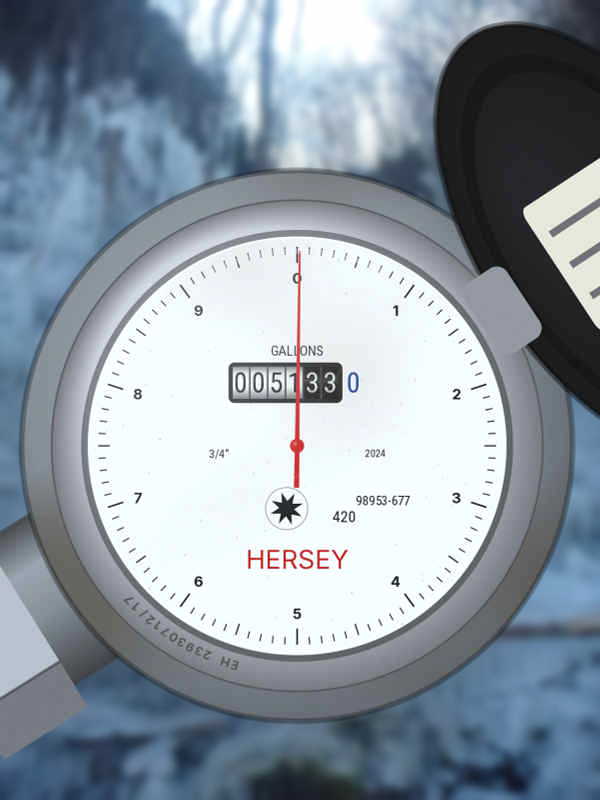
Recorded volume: 51330.0 gal
